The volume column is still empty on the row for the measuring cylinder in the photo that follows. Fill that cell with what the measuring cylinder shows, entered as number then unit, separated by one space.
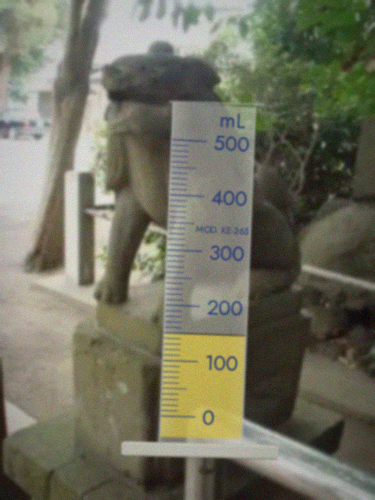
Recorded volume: 150 mL
